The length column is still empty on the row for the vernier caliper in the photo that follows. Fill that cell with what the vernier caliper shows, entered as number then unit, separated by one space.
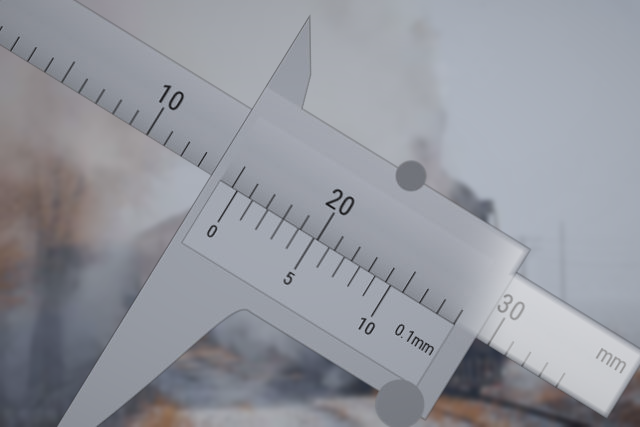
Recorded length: 15.3 mm
